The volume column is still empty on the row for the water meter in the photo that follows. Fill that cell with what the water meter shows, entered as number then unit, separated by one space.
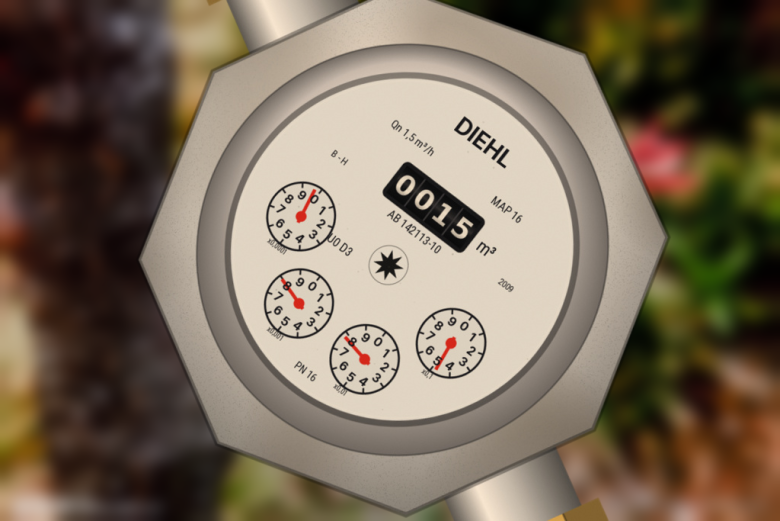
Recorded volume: 15.4779 m³
